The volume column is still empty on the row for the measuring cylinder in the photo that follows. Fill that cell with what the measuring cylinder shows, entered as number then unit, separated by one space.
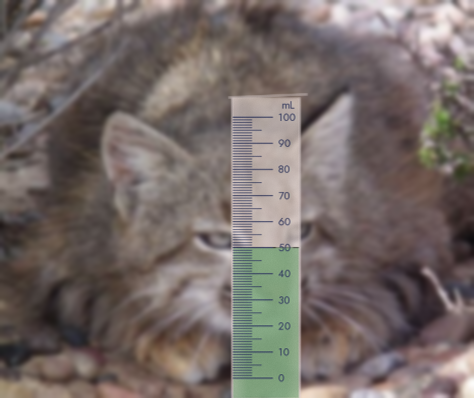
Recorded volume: 50 mL
